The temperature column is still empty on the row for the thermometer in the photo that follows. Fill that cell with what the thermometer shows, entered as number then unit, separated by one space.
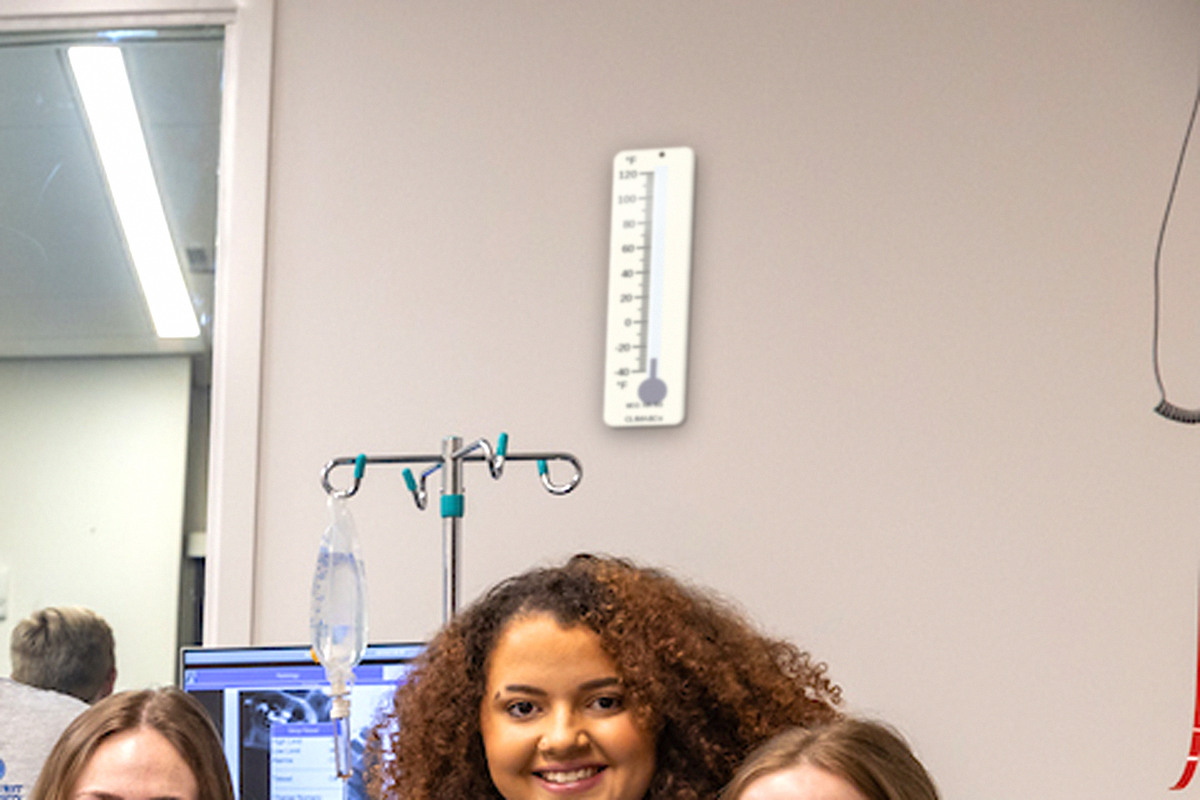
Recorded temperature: -30 °F
